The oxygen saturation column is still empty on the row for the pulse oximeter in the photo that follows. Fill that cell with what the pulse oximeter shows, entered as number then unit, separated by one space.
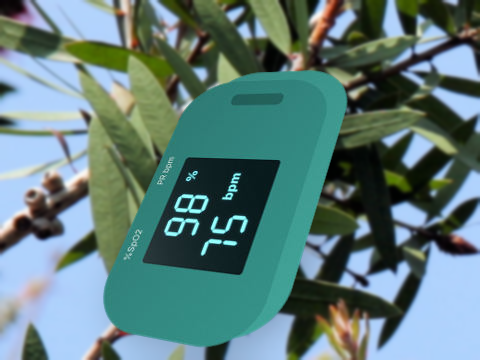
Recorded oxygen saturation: 98 %
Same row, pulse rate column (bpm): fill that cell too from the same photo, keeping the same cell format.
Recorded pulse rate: 75 bpm
